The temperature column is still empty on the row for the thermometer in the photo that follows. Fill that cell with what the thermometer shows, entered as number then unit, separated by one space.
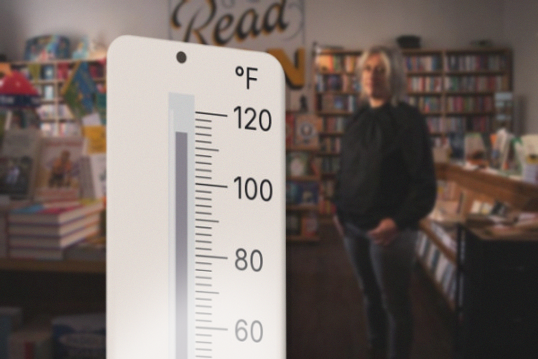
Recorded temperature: 114 °F
